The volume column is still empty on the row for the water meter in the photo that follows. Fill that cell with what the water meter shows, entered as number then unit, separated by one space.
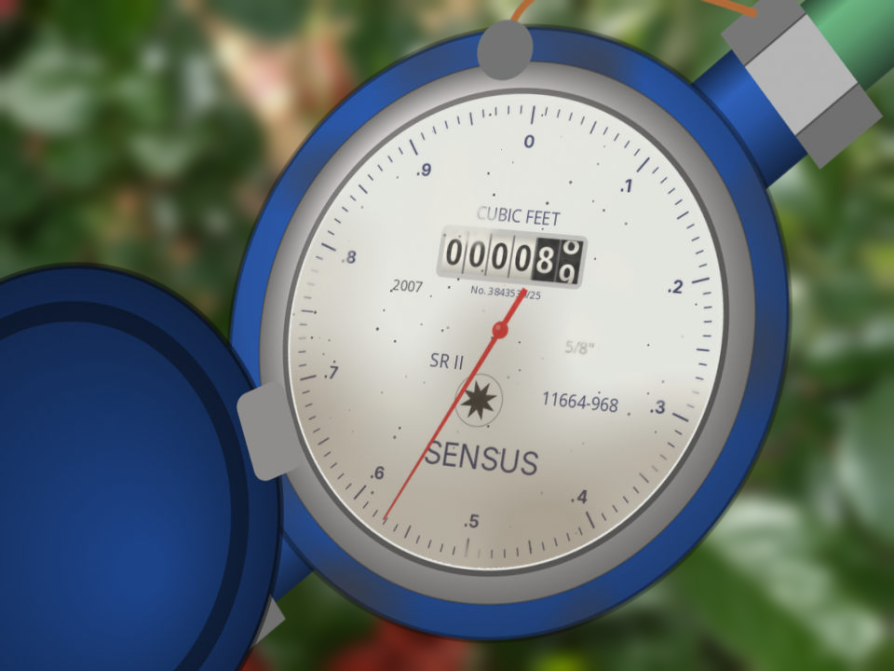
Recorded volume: 88.57 ft³
